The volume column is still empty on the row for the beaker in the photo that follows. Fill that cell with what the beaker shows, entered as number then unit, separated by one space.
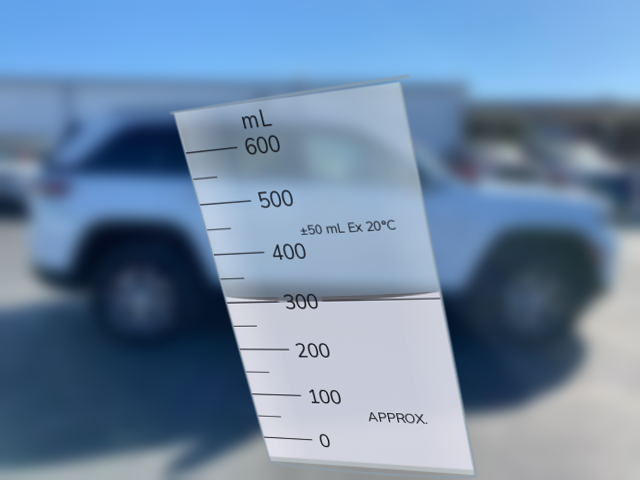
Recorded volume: 300 mL
